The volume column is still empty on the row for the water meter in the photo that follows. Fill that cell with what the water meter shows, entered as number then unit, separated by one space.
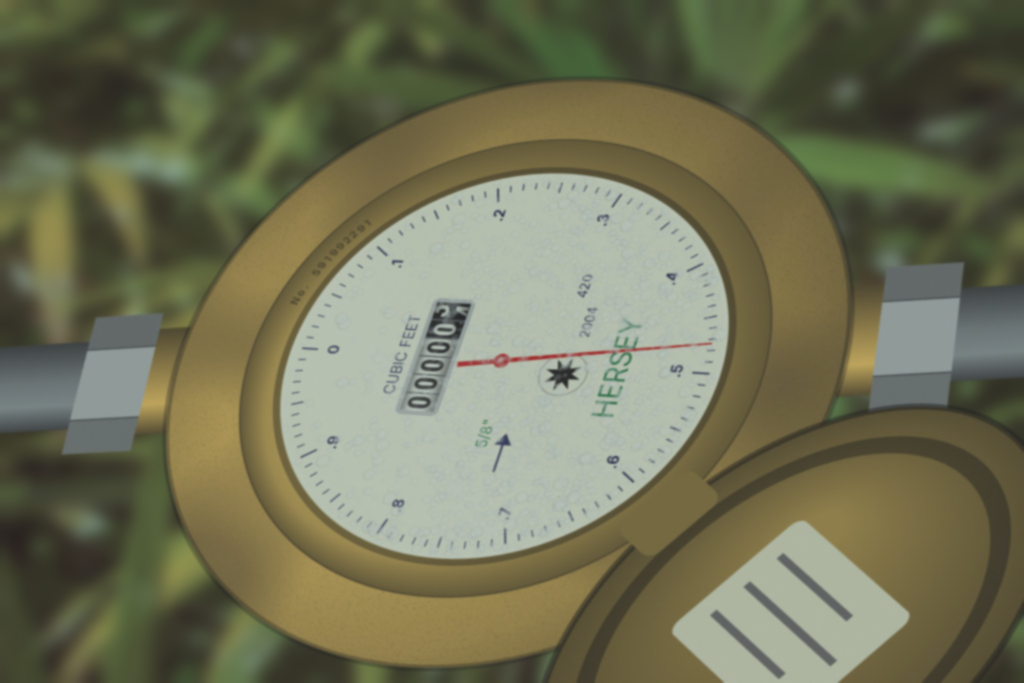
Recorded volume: 3.47 ft³
